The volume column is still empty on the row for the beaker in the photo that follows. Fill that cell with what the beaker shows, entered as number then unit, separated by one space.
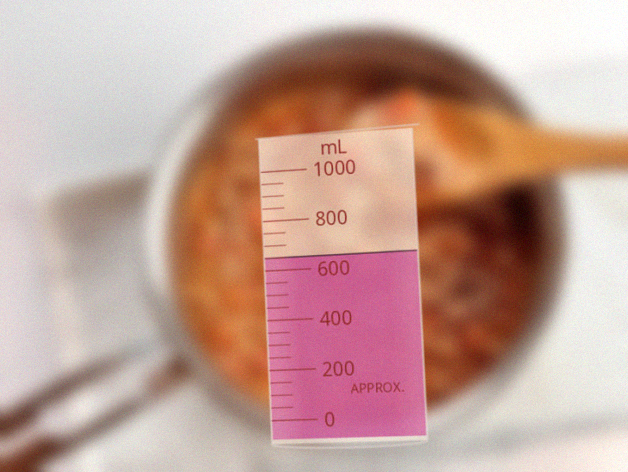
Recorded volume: 650 mL
